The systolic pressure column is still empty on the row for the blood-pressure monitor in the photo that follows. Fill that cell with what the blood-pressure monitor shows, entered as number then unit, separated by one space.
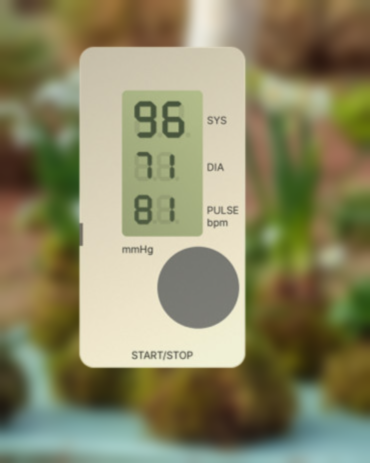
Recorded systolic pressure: 96 mmHg
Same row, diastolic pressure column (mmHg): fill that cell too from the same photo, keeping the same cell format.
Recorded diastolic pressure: 71 mmHg
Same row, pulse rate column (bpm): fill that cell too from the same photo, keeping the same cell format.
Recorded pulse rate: 81 bpm
